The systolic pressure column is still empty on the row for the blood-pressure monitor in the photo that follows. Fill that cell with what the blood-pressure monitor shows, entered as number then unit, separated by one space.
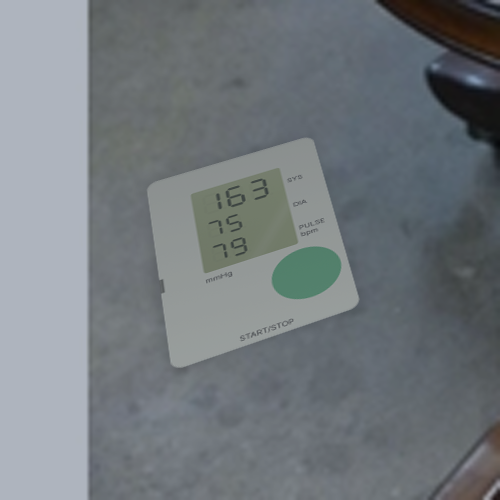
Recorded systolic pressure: 163 mmHg
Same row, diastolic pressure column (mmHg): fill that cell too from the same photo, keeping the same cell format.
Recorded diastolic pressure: 75 mmHg
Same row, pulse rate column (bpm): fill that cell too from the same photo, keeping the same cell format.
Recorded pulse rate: 79 bpm
